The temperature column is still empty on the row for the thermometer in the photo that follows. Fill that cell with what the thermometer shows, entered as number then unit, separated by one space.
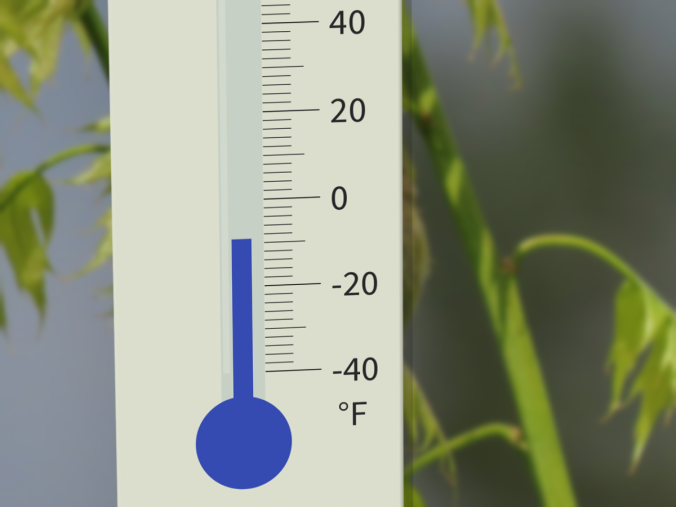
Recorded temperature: -9 °F
